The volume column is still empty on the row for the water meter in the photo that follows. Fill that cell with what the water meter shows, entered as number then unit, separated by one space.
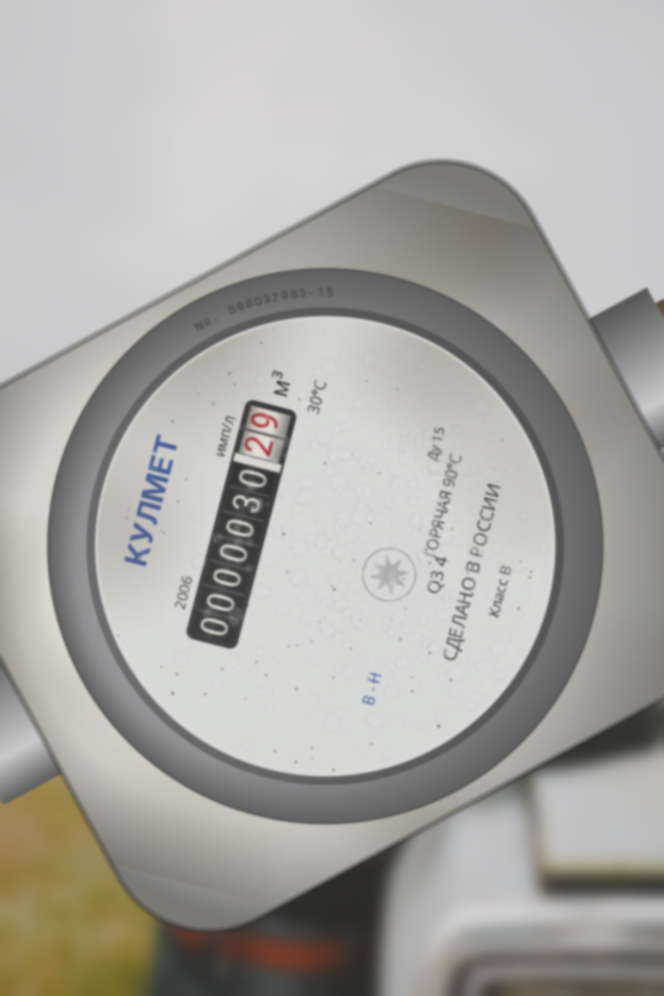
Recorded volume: 30.29 m³
